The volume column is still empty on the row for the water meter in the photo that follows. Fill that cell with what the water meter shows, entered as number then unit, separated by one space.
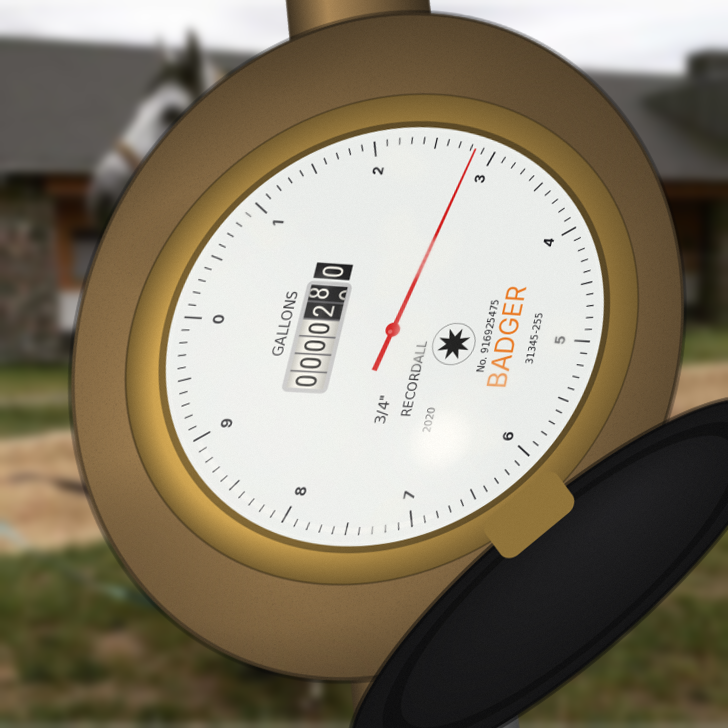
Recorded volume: 282.8 gal
